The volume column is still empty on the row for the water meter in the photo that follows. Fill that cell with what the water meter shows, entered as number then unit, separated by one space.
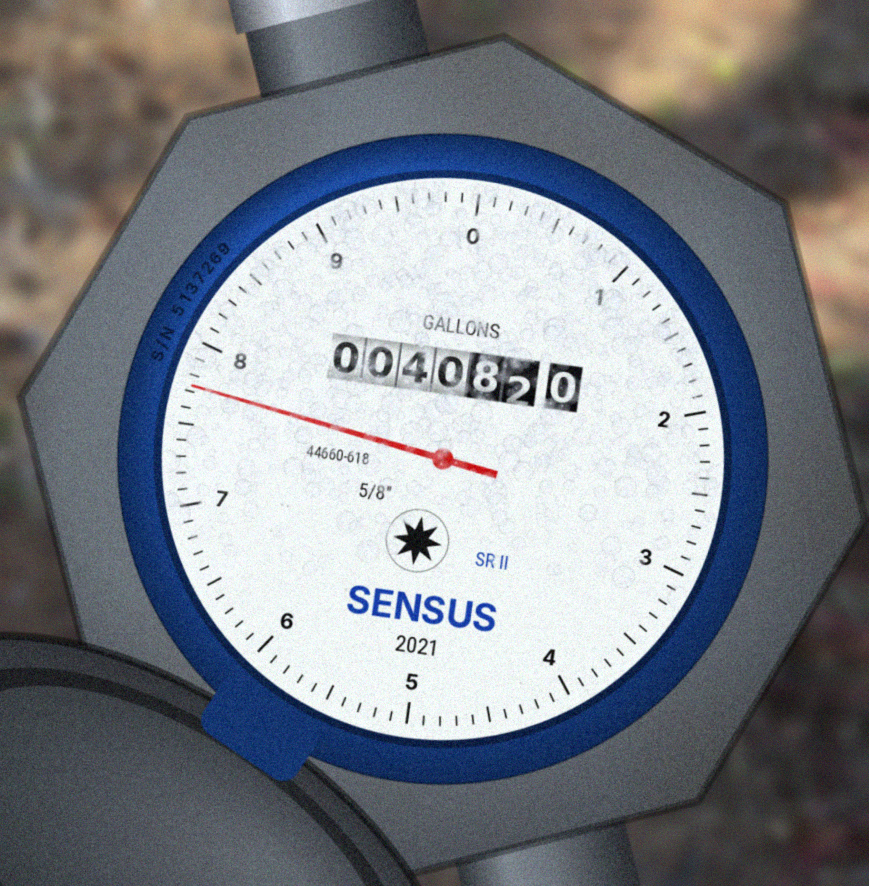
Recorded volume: 40817.7 gal
